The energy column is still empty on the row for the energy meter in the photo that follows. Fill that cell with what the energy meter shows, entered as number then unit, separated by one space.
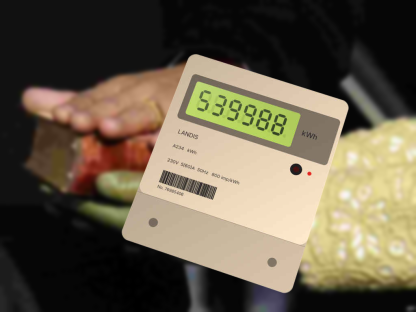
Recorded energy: 539988 kWh
